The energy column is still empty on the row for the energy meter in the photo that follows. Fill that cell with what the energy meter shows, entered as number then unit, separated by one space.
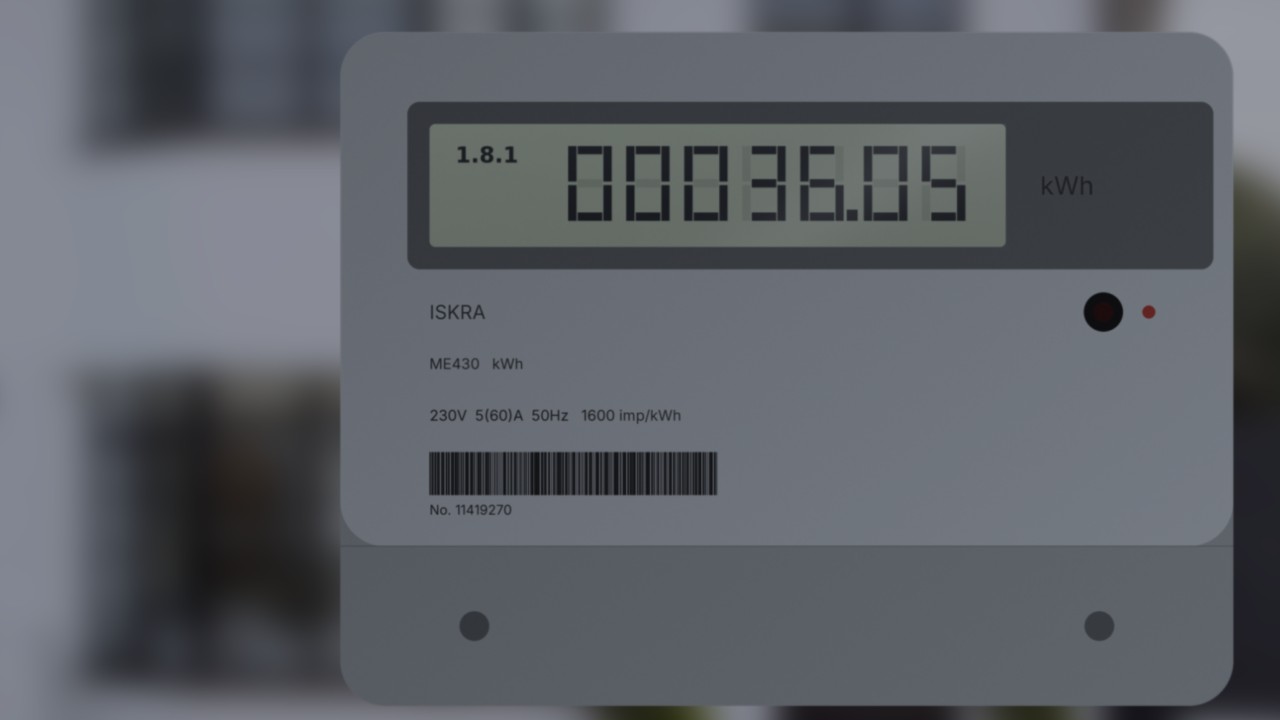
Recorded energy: 36.05 kWh
